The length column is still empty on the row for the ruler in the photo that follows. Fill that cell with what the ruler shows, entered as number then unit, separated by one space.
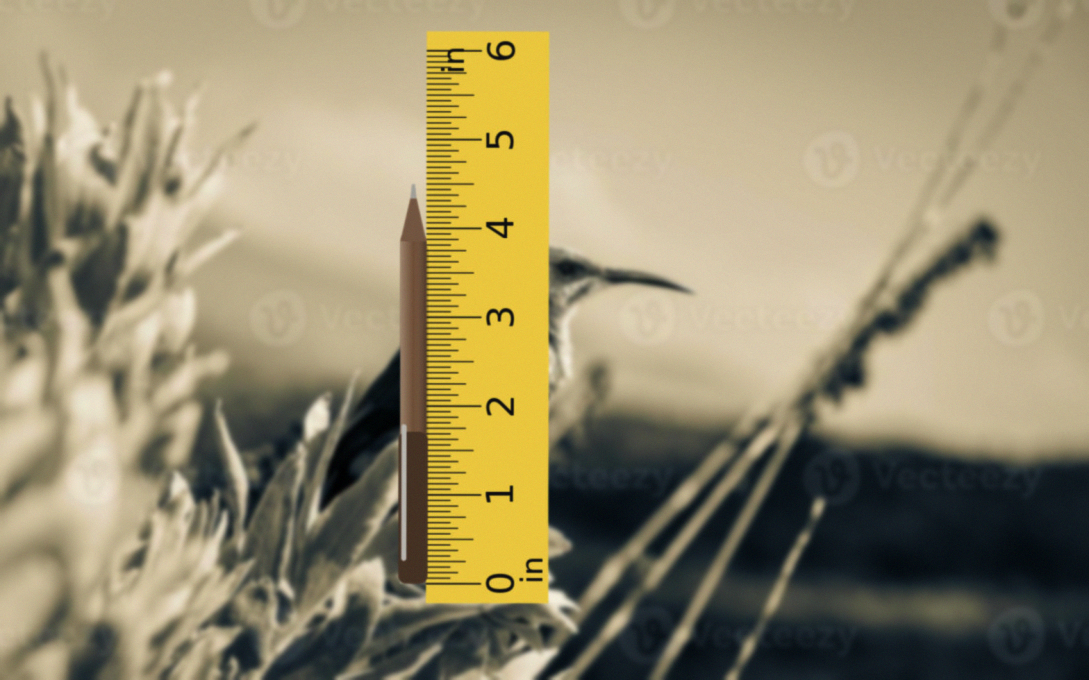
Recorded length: 4.5 in
